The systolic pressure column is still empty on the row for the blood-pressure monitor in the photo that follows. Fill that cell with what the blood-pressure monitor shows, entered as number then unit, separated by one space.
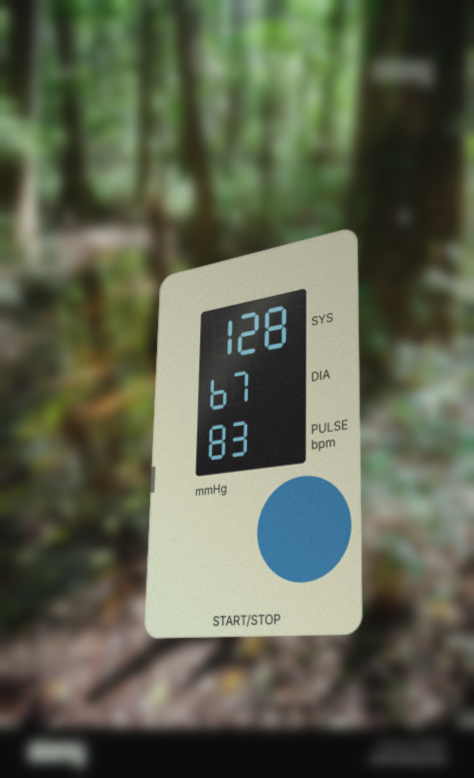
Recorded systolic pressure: 128 mmHg
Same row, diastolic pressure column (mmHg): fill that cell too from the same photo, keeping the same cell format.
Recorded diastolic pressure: 67 mmHg
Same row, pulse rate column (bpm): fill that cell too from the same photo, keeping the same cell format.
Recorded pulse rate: 83 bpm
